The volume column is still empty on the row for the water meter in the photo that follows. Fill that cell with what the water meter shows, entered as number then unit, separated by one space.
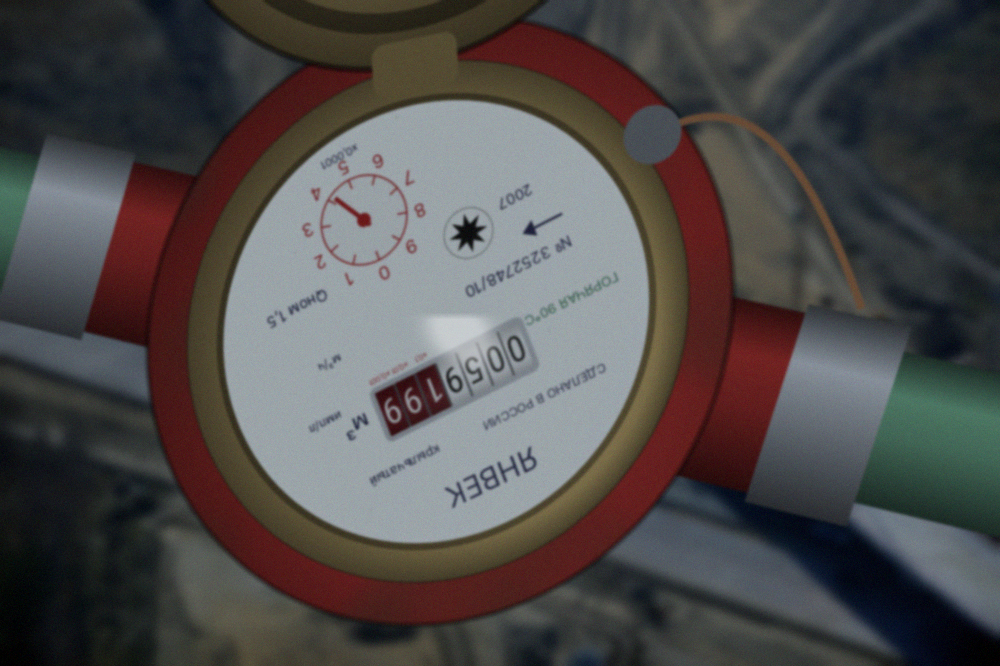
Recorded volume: 59.1994 m³
